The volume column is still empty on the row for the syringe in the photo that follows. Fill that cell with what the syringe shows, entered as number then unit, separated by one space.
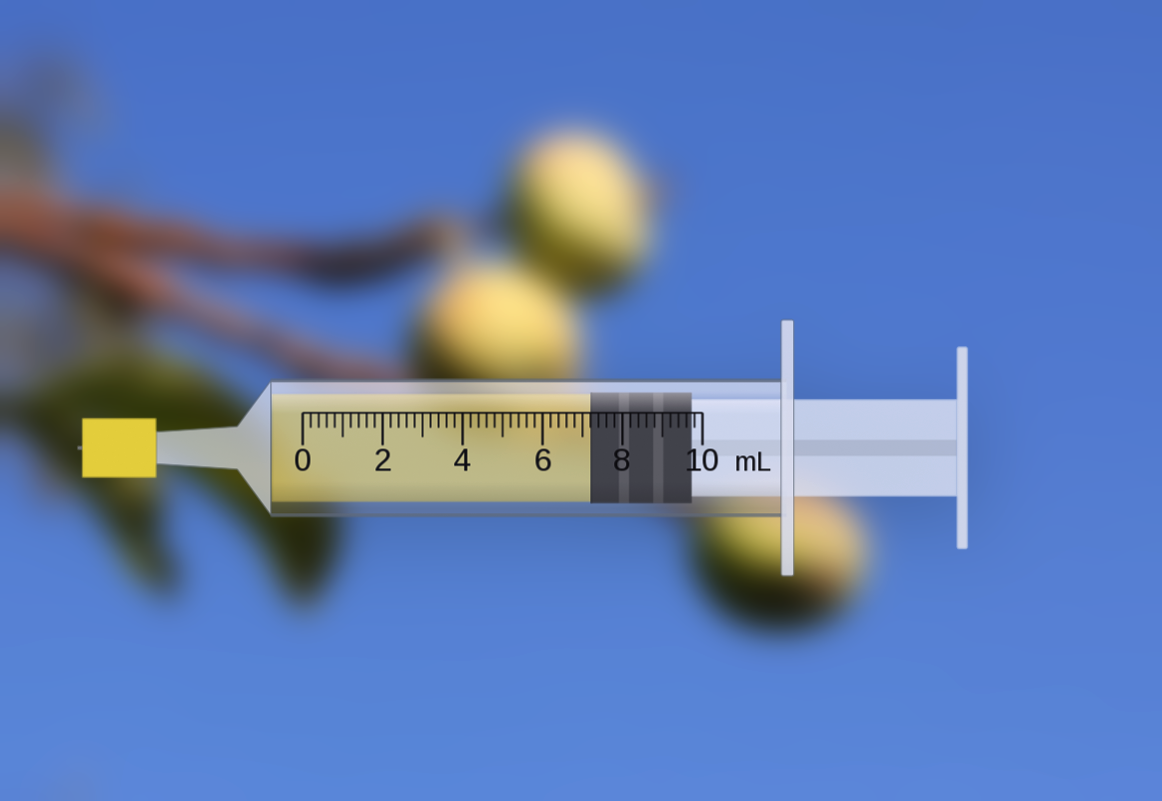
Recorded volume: 7.2 mL
